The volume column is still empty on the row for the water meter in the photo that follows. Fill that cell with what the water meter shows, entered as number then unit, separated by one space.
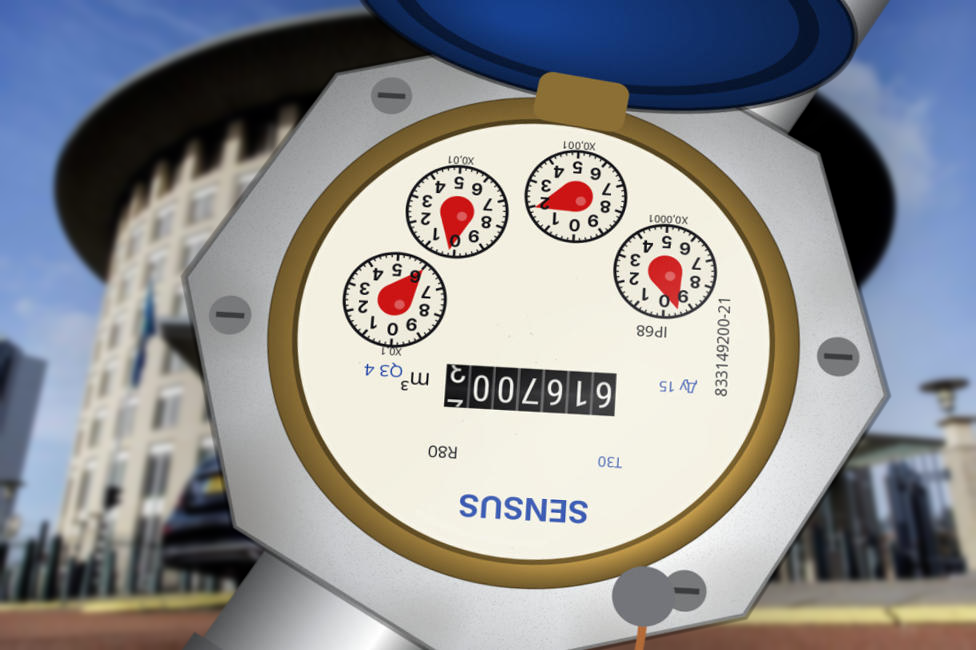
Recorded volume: 6167002.6019 m³
